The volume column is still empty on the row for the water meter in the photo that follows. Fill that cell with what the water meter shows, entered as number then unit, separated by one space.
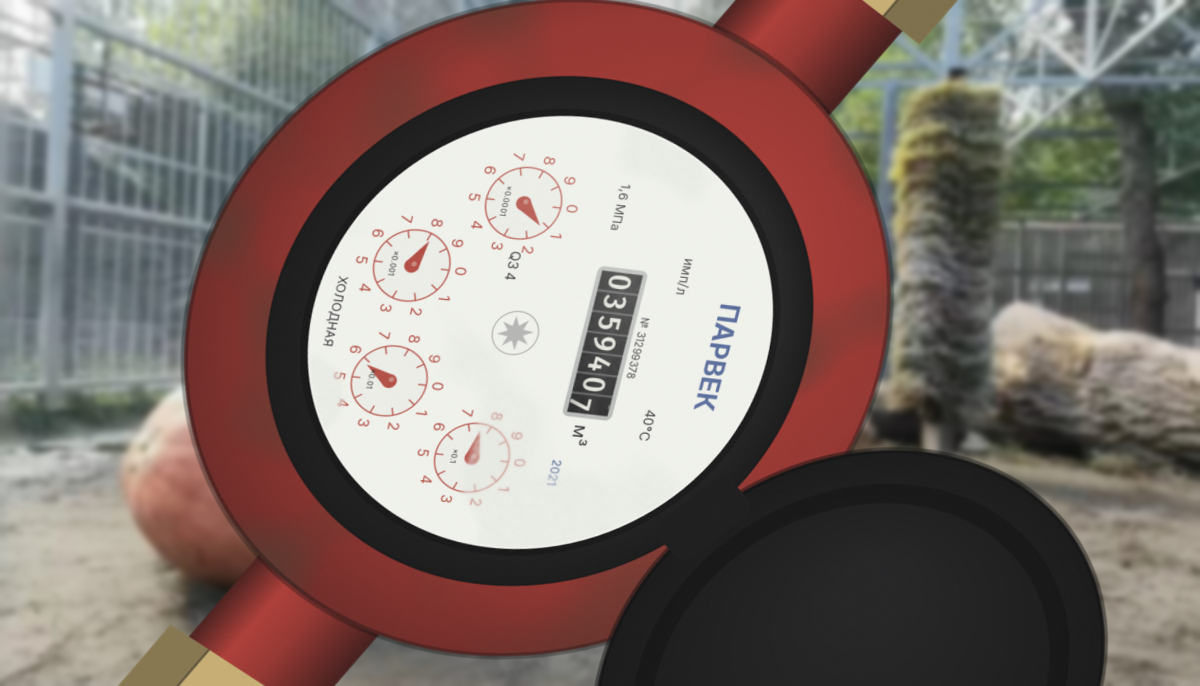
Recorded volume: 359406.7581 m³
